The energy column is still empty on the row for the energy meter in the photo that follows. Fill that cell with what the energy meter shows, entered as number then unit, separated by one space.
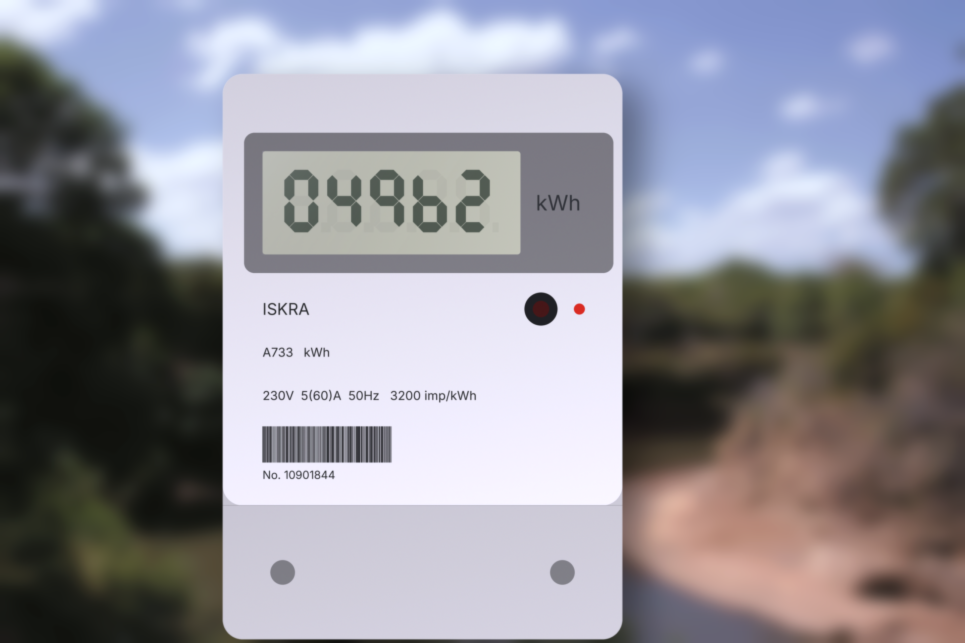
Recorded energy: 4962 kWh
